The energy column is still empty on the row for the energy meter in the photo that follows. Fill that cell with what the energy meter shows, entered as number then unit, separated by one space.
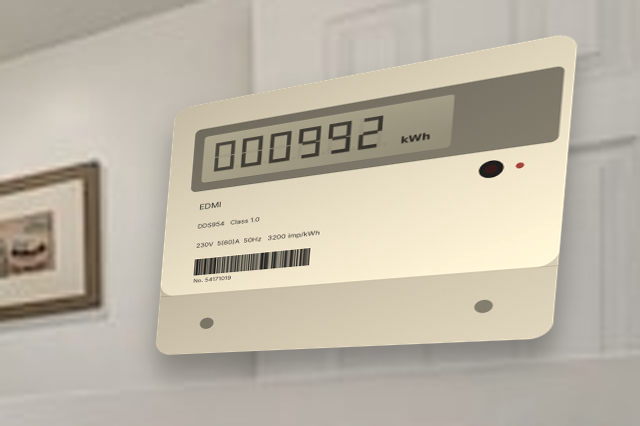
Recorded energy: 992 kWh
